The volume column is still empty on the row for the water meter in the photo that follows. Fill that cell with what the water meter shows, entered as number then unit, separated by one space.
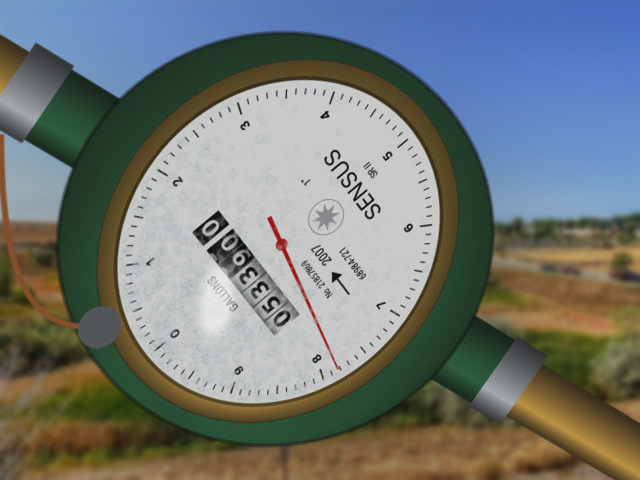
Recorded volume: 533897.8 gal
